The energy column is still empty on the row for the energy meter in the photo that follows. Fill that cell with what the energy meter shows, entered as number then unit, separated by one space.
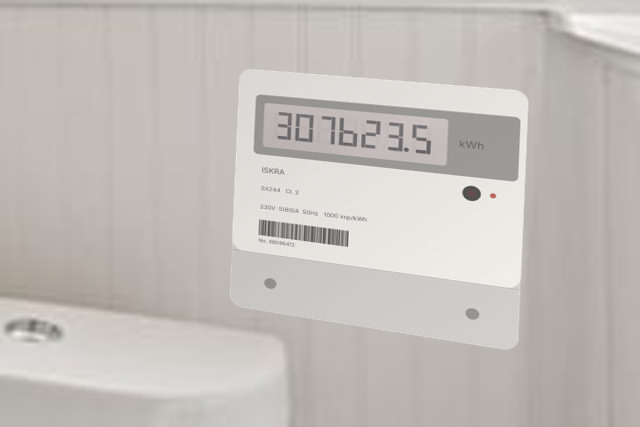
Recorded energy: 307623.5 kWh
